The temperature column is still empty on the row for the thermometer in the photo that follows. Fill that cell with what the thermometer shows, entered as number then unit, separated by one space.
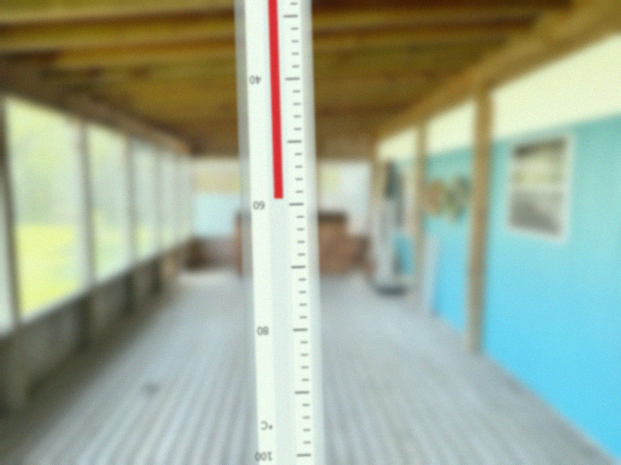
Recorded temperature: 59 °C
